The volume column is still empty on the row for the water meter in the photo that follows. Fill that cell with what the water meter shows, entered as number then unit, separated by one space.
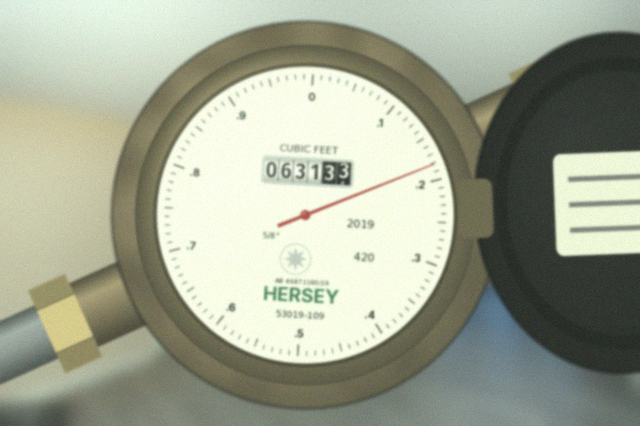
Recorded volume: 63133.18 ft³
